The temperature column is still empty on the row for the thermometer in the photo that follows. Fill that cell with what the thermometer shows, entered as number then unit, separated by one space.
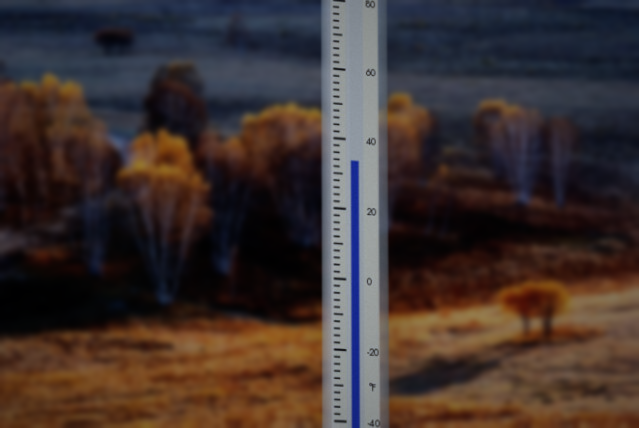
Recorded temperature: 34 °F
